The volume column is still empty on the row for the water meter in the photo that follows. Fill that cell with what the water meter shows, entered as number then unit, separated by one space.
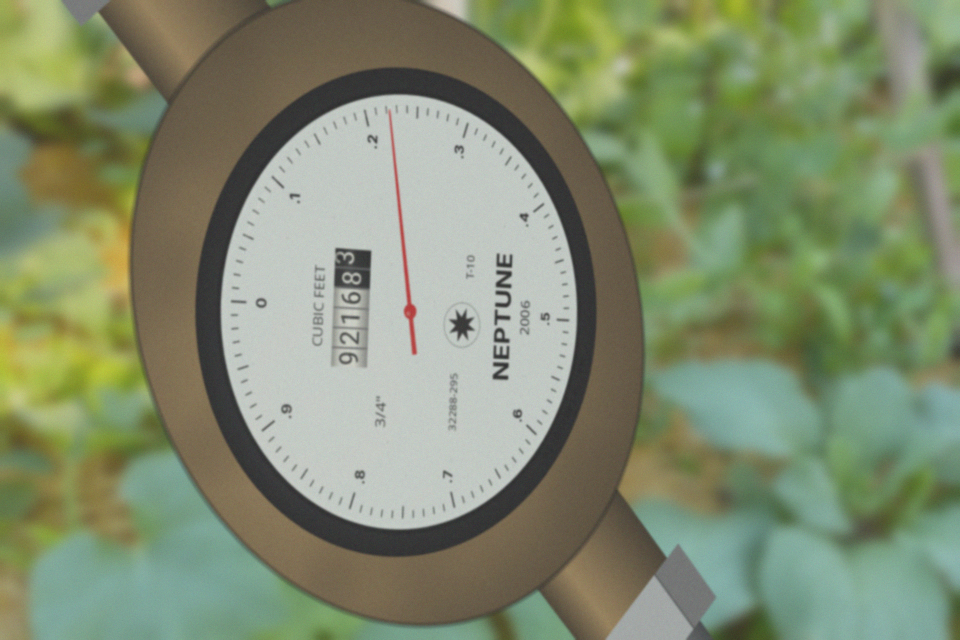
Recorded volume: 921683.22 ft³
